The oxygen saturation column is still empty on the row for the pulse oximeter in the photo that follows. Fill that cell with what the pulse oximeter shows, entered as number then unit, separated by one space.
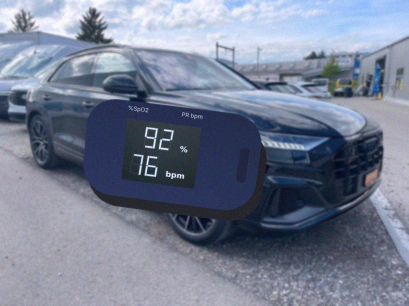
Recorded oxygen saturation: 92 %
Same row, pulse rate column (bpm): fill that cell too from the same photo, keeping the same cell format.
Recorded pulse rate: 76 bpm
